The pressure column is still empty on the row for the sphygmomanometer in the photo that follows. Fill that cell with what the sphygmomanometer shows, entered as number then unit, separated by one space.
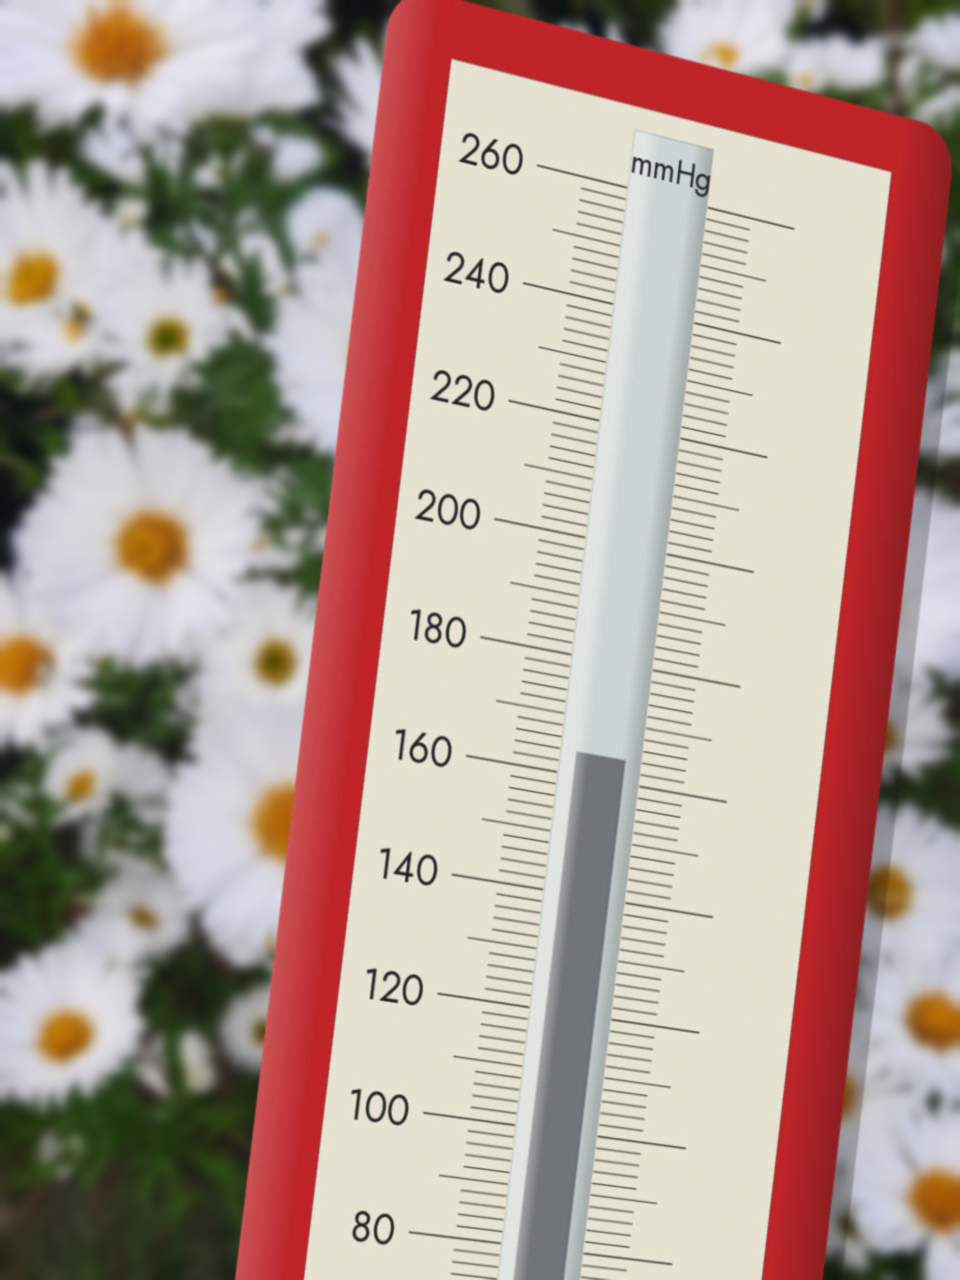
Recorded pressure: 164 mmHg
